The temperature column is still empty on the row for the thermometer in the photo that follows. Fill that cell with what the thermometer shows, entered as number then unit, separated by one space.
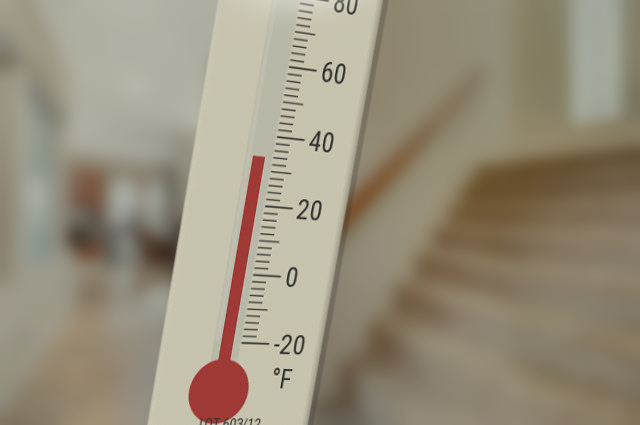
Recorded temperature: 34 °F
